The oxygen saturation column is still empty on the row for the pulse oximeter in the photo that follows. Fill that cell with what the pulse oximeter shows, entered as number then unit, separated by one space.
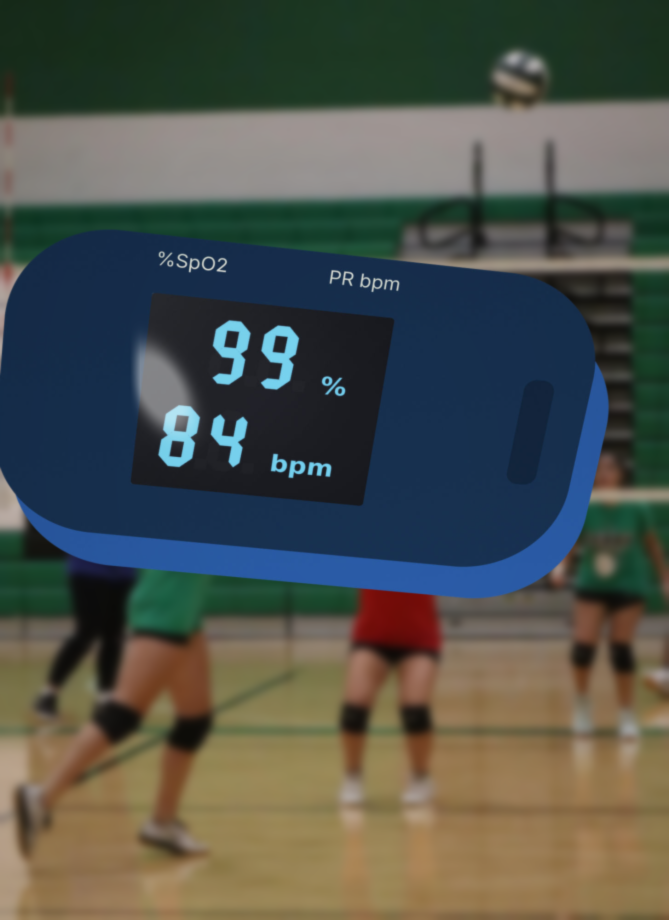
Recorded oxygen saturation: 99 %
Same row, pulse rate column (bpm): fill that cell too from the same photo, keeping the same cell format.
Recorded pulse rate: 84 bpm
